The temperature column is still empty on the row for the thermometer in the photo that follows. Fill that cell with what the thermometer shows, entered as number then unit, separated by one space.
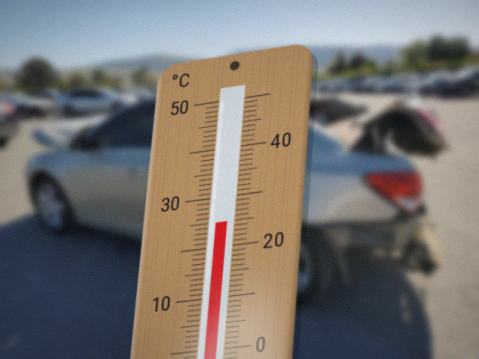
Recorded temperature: 25 °C
